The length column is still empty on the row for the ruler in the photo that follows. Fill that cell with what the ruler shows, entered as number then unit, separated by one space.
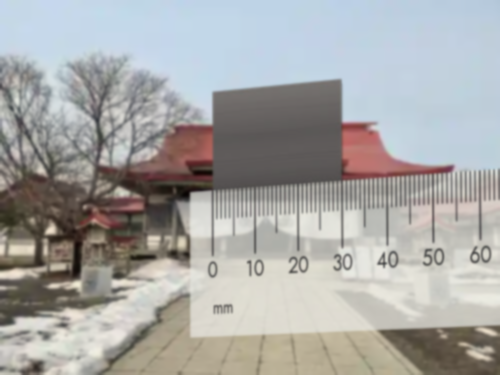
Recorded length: 30 mm
